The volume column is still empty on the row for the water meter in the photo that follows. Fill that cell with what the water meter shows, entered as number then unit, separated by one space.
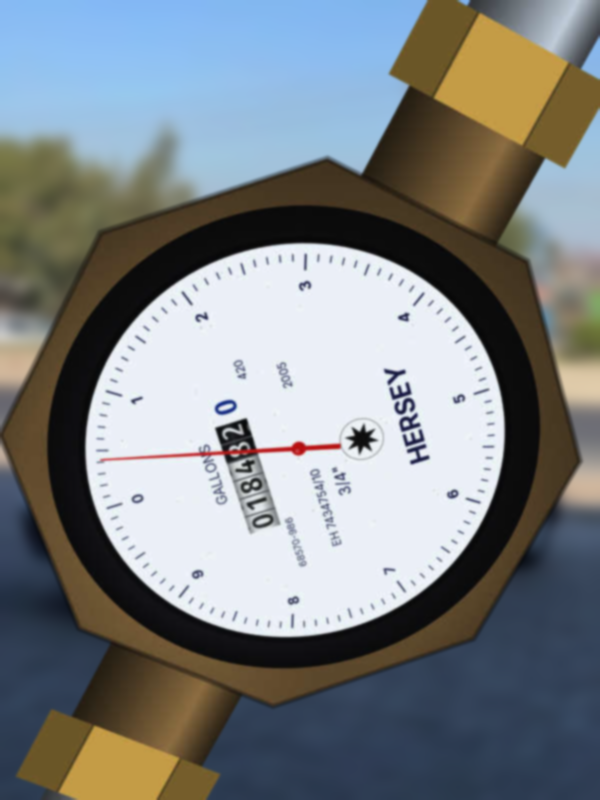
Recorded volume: 184820.4 gal
